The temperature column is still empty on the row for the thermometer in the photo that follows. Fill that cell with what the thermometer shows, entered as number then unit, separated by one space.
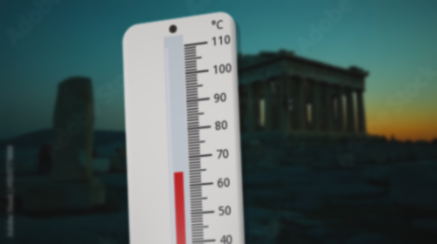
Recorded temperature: 65 °C
